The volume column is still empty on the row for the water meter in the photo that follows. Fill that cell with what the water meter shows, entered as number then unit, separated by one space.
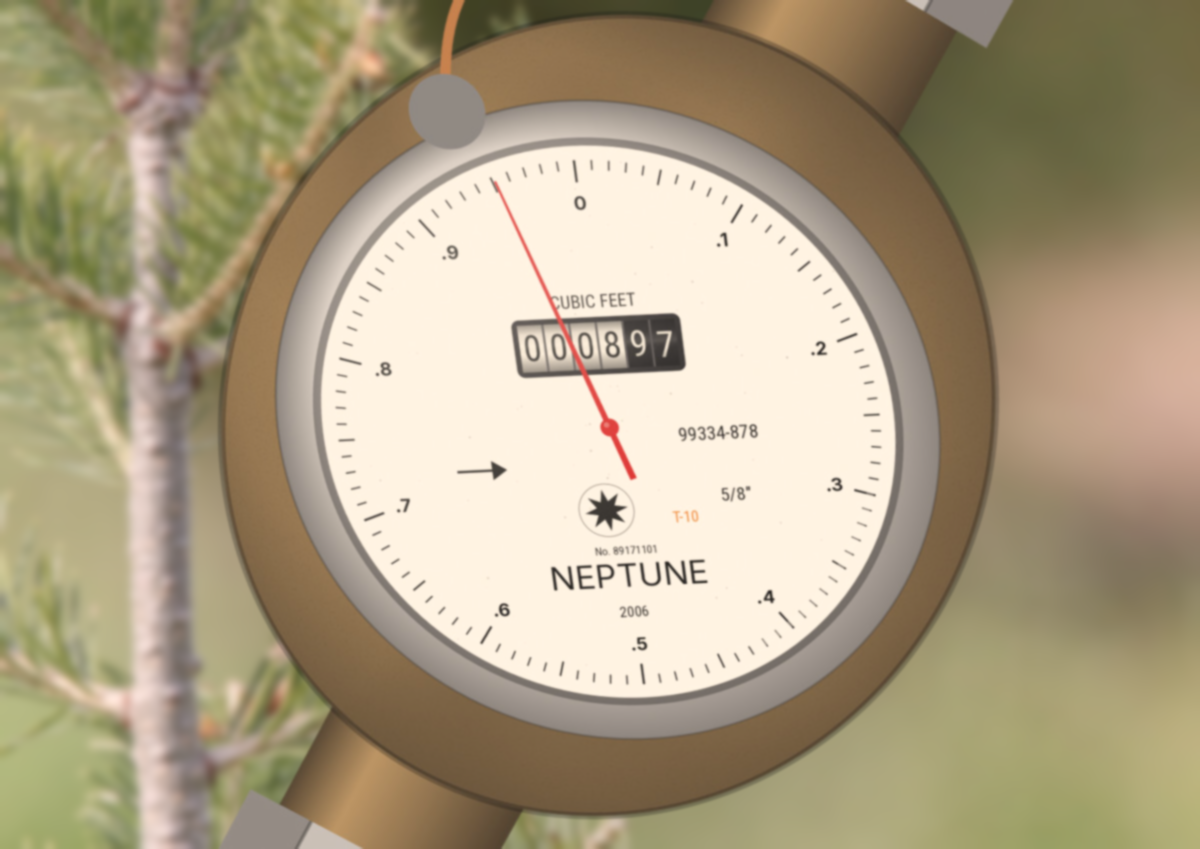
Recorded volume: 896.95 ft³
